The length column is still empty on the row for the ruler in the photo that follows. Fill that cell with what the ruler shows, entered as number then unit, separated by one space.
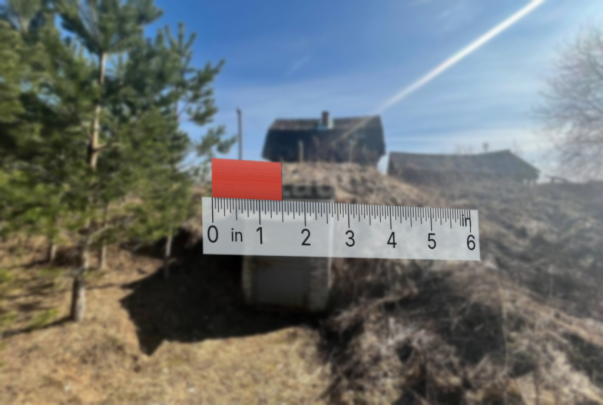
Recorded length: 1.5 in
